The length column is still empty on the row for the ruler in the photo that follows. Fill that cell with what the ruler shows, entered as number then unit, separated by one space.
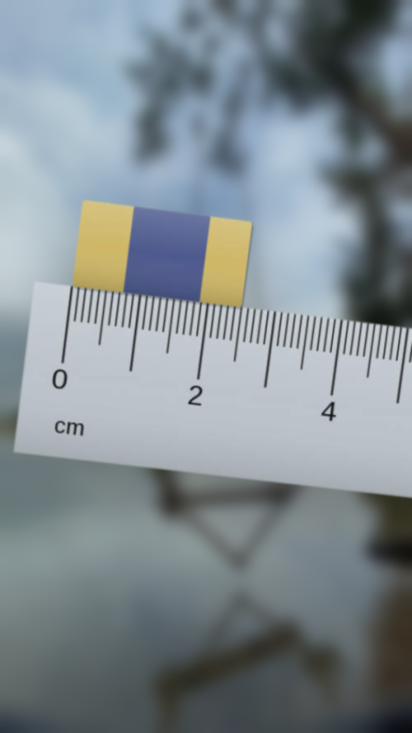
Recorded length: 2.5 cm
